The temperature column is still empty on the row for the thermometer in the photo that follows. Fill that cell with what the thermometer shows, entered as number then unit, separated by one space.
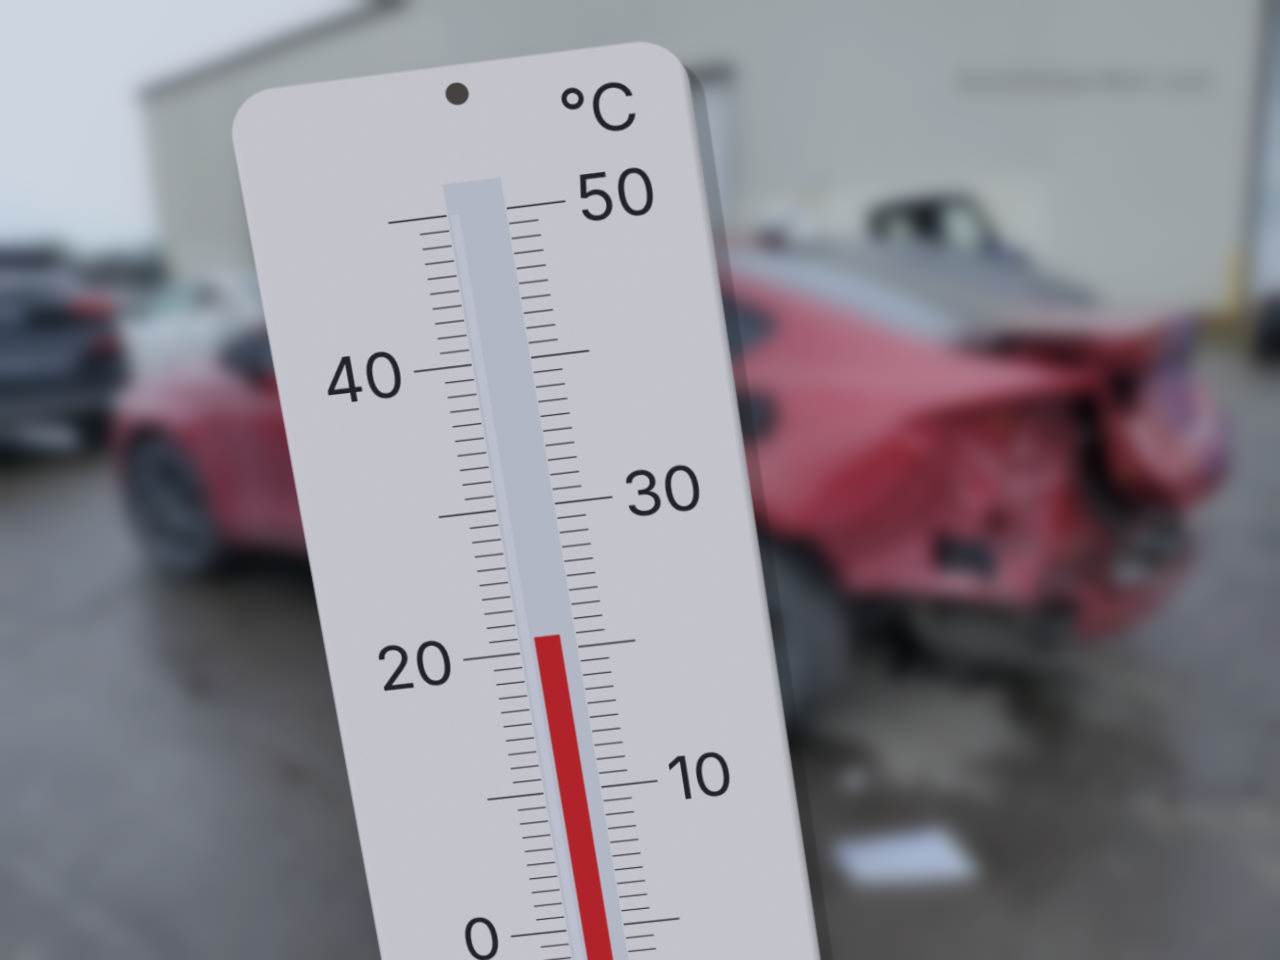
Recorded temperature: 21 °C
